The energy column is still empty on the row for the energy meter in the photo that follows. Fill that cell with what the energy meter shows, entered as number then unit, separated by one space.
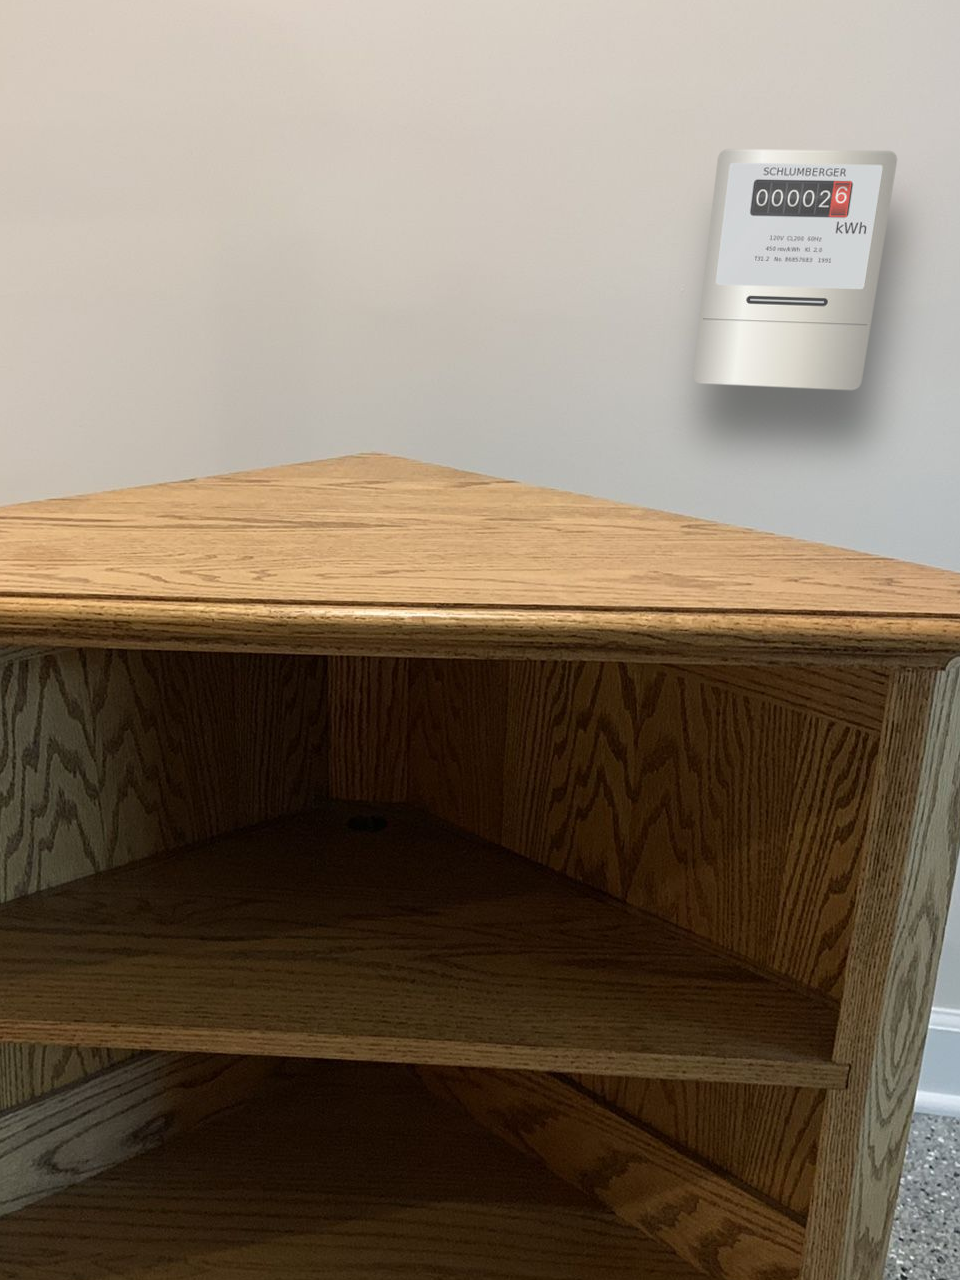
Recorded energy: 2.6 kWh
